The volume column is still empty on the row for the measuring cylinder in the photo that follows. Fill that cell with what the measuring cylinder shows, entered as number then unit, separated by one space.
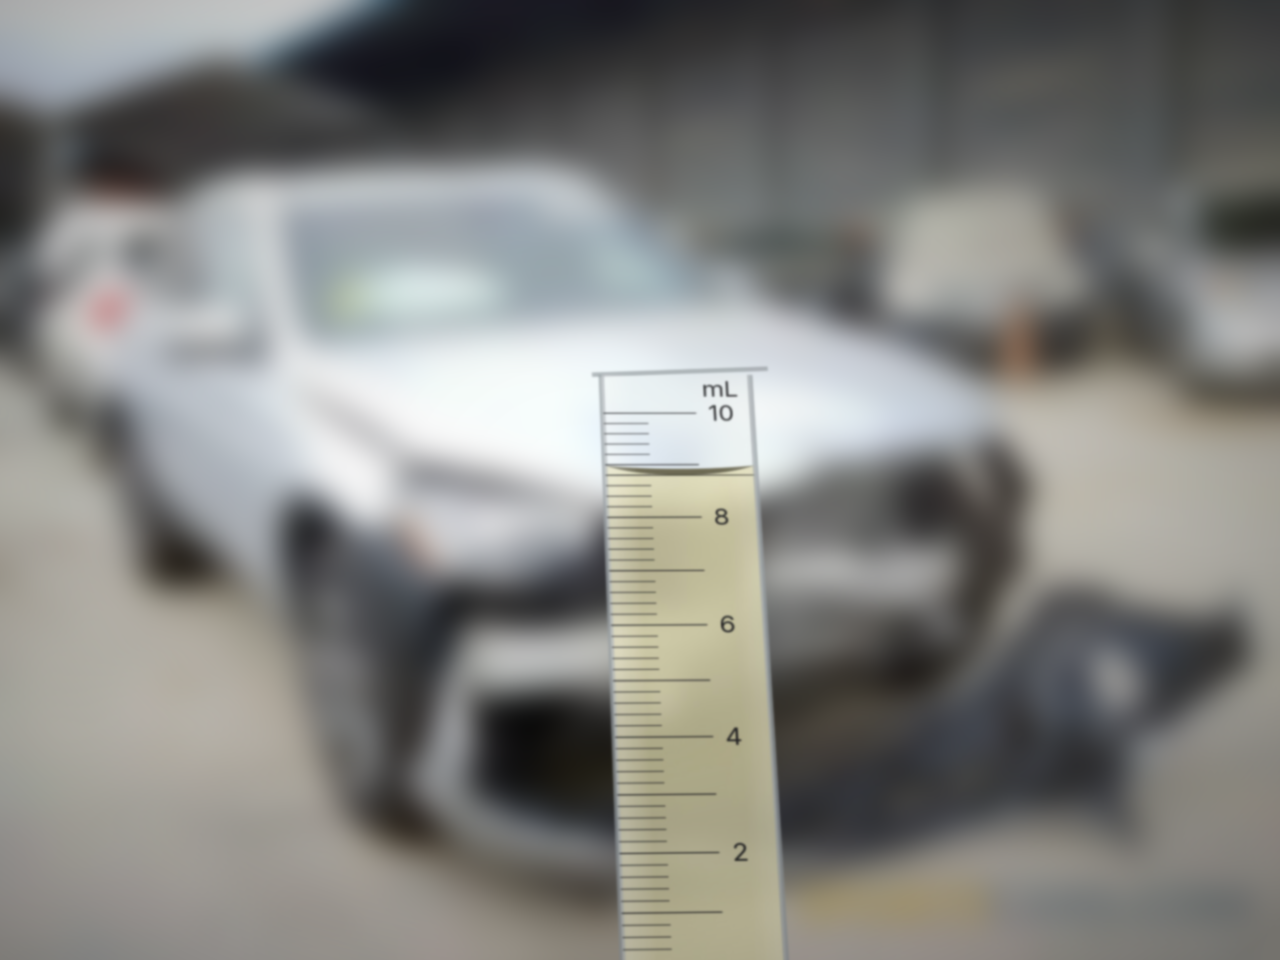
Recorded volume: 8.8 mL
